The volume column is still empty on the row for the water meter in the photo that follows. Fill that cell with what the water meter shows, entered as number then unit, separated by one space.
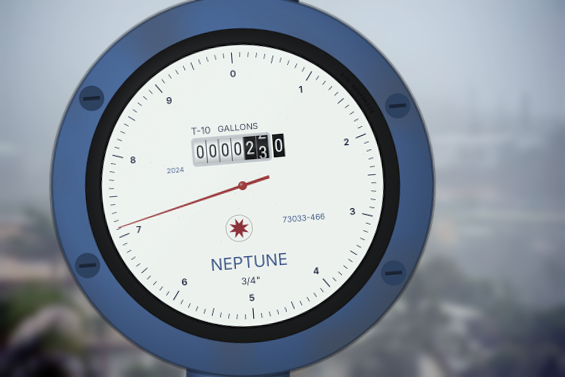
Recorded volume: 227.1 gal
